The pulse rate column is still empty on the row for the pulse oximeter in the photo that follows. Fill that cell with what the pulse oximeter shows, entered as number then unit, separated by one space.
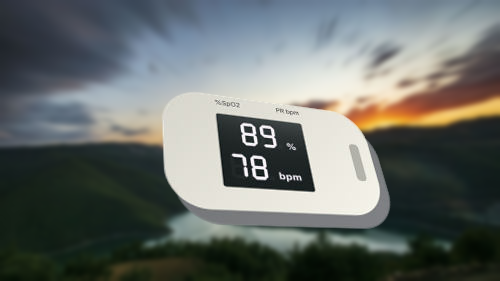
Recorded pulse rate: 78 bpm
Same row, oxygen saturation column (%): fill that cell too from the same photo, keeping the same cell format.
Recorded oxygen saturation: 89 %
